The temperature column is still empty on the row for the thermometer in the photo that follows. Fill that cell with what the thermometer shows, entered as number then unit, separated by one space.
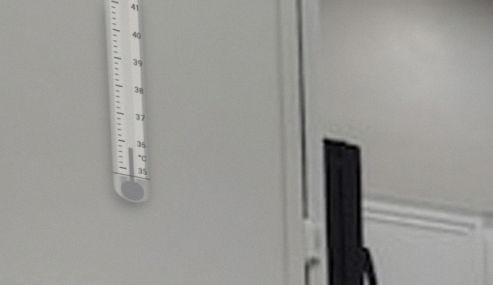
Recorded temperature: 35.8 °C
